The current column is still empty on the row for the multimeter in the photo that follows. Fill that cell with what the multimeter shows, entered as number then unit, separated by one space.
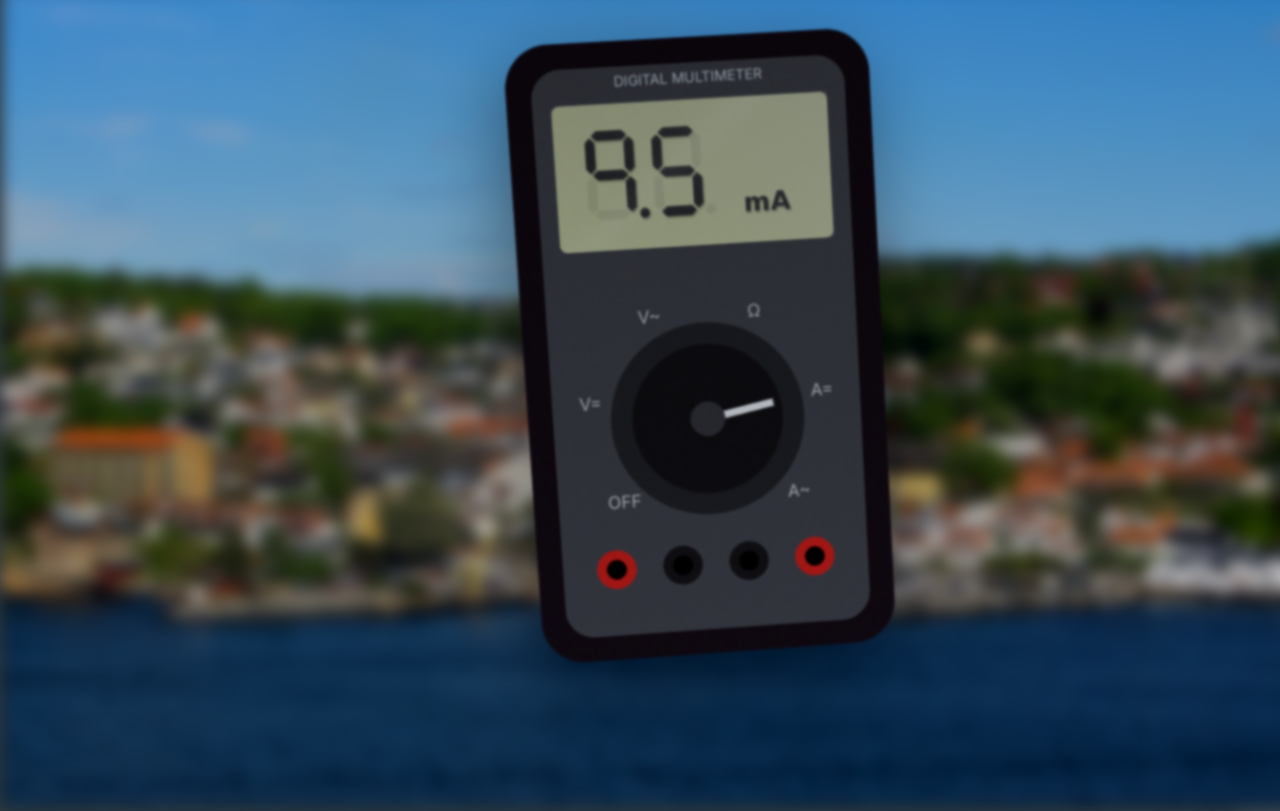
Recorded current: 9.5 mA
